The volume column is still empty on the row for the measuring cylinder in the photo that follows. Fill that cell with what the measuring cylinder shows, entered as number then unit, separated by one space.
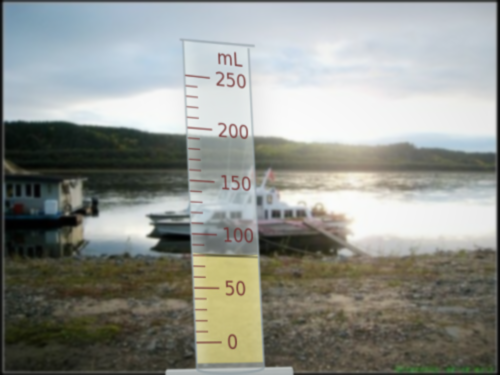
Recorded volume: 80 mL
